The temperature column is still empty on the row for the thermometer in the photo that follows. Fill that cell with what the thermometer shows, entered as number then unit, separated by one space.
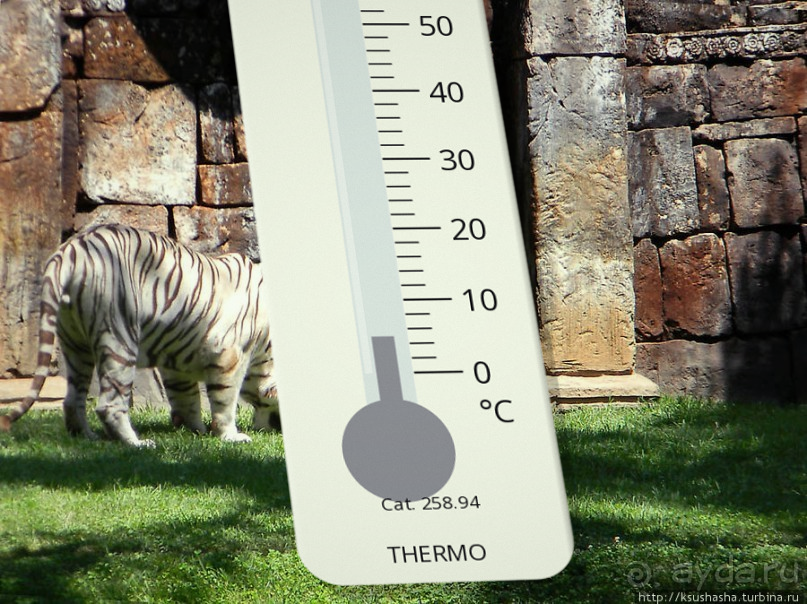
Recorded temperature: 5 °C
